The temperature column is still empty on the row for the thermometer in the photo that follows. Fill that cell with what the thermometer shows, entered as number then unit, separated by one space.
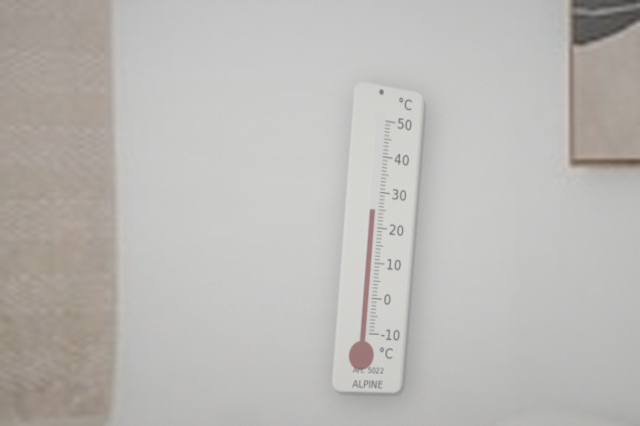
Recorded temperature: 25 °C
